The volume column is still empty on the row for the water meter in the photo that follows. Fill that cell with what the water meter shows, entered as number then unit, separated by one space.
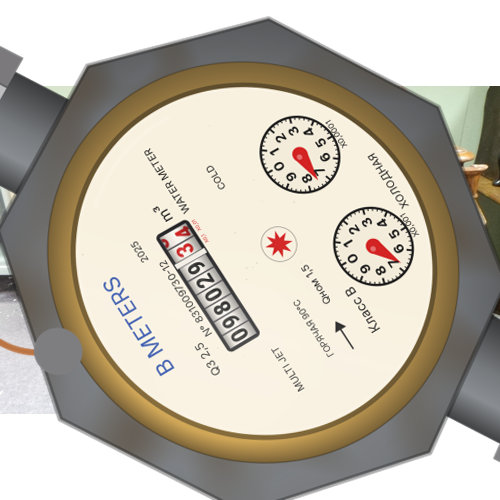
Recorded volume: 98029.3367 m³
